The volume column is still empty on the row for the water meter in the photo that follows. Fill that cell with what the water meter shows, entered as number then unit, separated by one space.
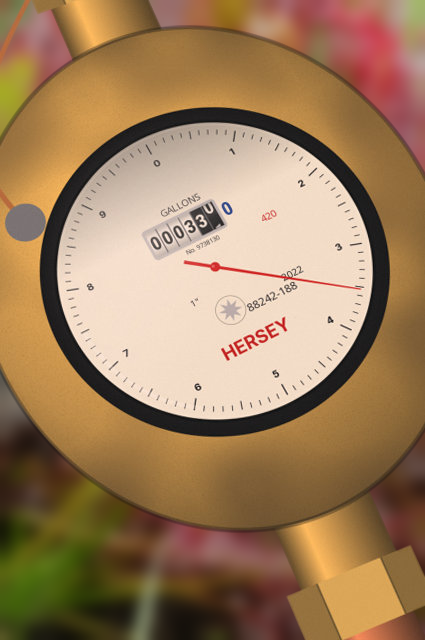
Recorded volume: 3303.5 gal
